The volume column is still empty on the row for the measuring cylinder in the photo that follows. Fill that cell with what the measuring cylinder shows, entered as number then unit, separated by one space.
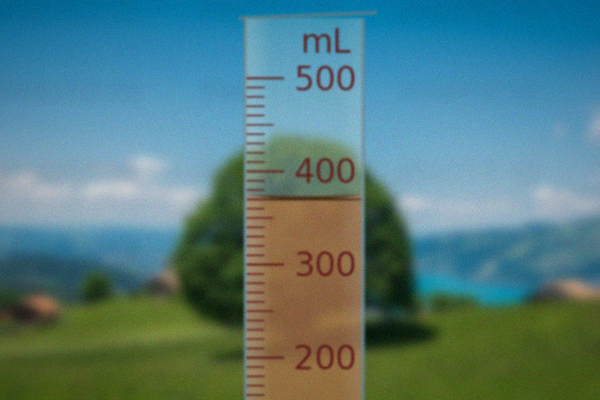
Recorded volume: 370 mL
